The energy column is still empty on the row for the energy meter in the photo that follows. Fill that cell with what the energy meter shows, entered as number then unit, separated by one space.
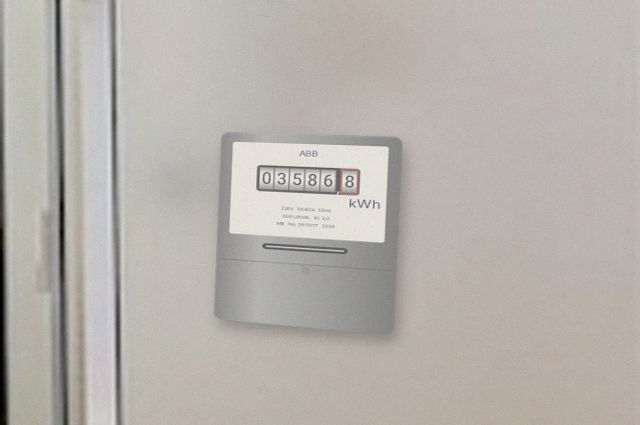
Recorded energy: 3586.8 kWh
